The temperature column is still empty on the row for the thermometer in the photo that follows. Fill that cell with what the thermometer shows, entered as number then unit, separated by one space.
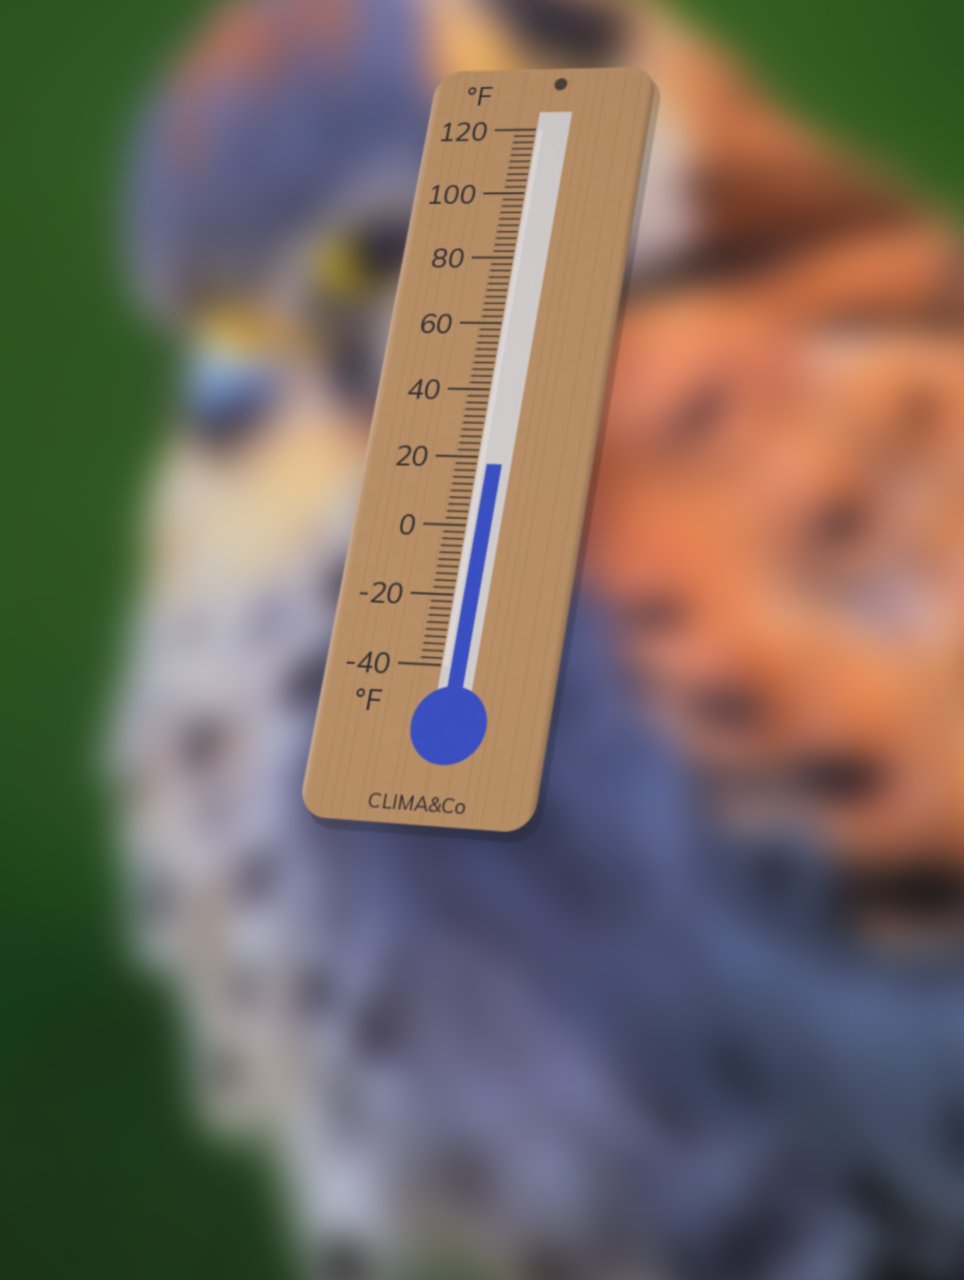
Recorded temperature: 18 °F
